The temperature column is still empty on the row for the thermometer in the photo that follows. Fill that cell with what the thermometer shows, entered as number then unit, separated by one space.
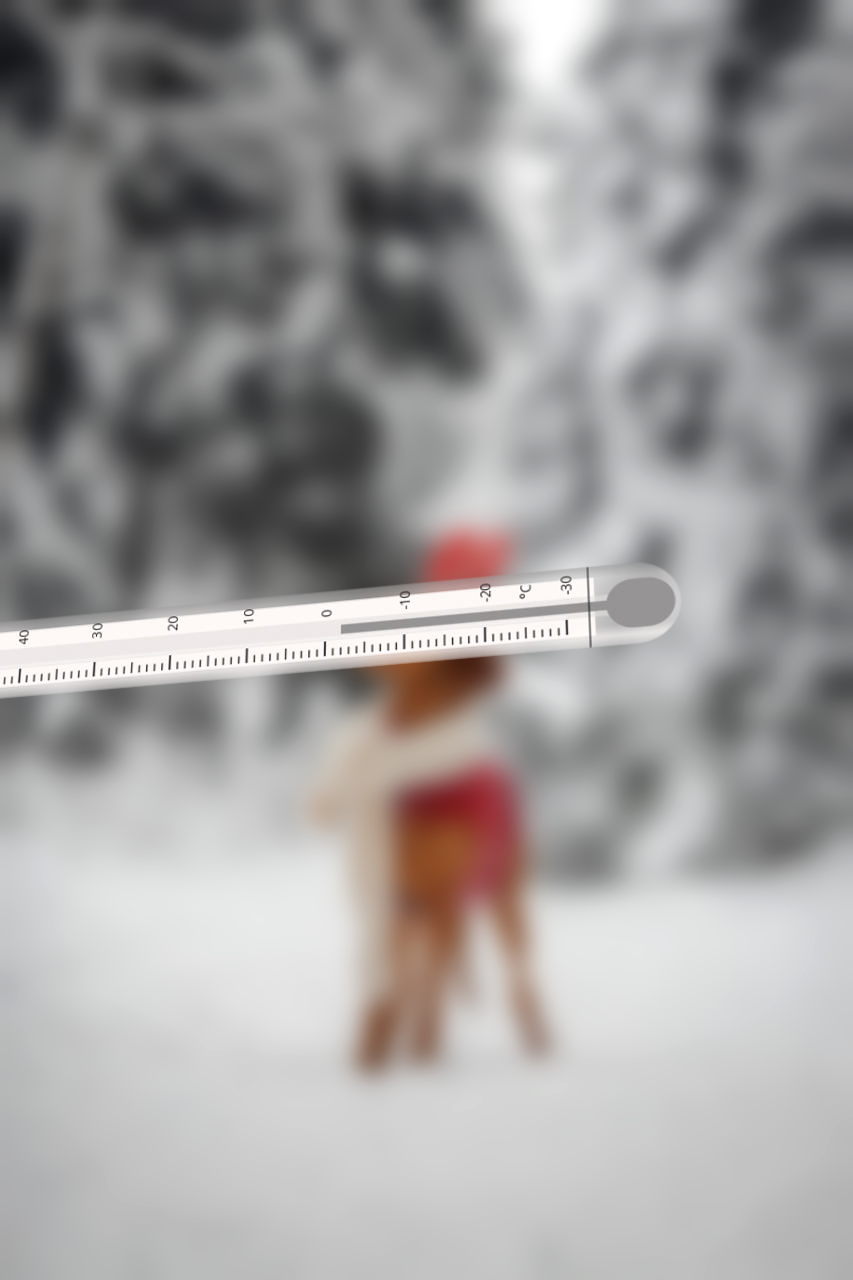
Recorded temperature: -2 °C
